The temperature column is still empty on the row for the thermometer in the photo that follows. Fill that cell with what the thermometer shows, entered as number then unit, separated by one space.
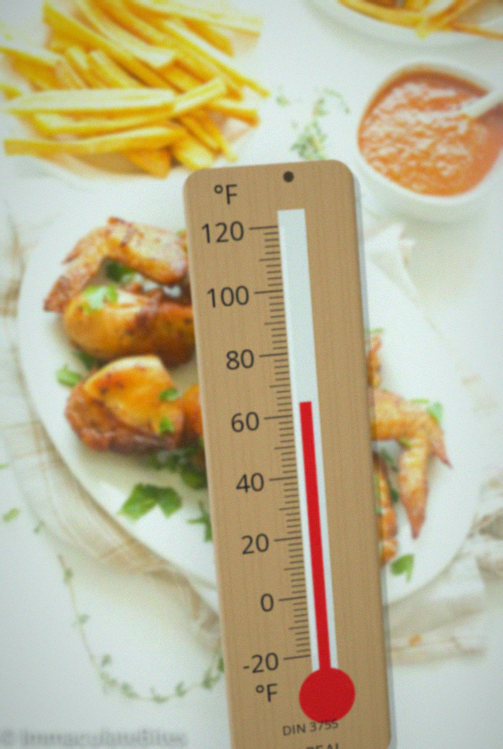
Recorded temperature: 64 °F
